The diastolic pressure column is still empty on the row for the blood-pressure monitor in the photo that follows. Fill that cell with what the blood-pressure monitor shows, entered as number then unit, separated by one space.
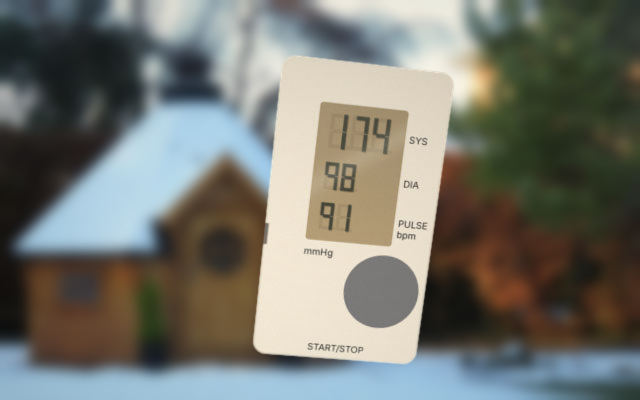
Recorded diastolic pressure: 98 mmHg
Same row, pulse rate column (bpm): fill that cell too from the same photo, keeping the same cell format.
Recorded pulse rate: 91 bpm
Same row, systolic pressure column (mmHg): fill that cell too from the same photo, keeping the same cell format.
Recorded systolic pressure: 174 mmHg
